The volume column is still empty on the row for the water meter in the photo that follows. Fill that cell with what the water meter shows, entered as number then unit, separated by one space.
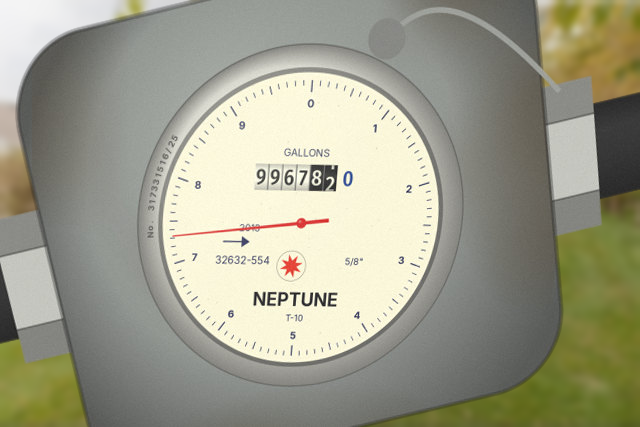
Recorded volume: 9967817.3 gal
